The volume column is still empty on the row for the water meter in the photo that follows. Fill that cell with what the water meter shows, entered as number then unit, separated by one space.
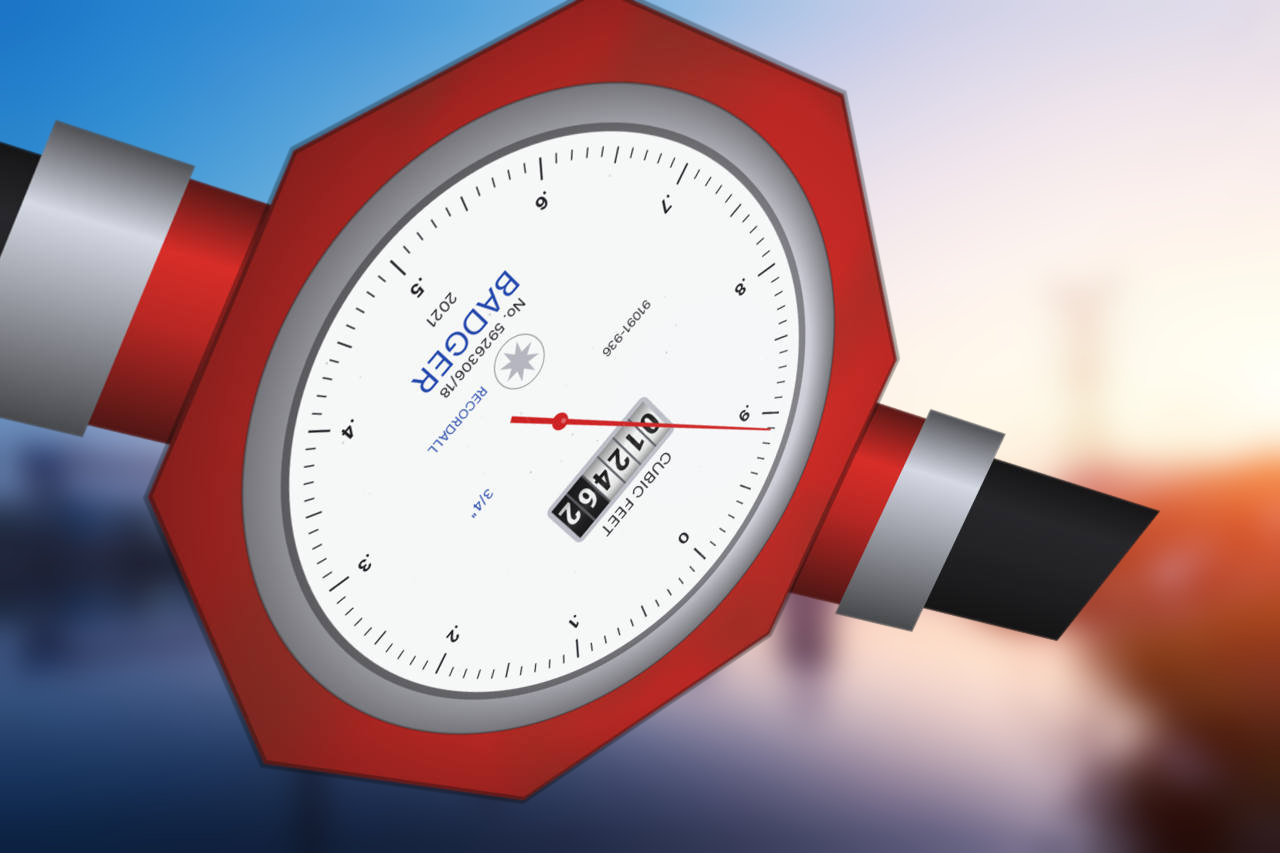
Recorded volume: 12461.91 ft³
